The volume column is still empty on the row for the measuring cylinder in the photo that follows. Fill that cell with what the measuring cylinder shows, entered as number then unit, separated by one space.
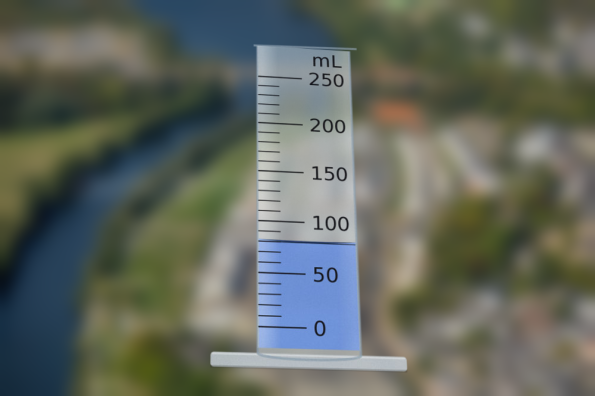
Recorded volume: 80 mL
